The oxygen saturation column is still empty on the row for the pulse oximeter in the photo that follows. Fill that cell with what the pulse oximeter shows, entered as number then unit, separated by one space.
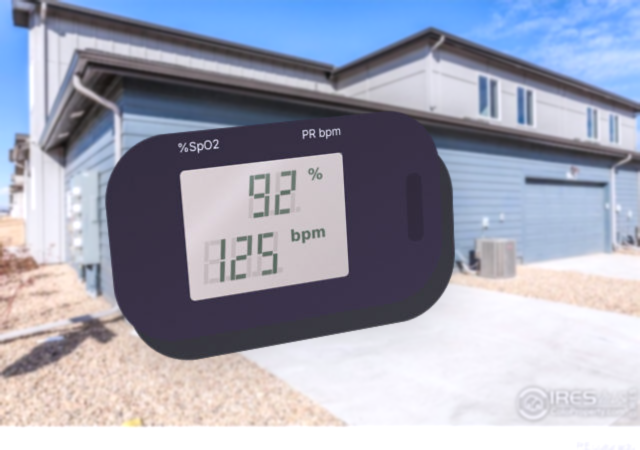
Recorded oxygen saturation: 92 %
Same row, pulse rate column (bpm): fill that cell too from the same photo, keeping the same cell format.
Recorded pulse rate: 125 bpm
